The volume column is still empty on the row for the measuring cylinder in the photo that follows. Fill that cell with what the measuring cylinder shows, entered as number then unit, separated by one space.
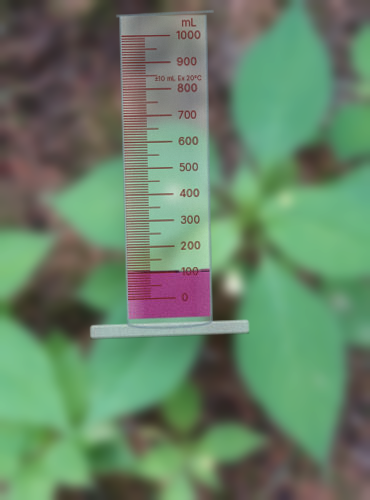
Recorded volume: 100 mL
